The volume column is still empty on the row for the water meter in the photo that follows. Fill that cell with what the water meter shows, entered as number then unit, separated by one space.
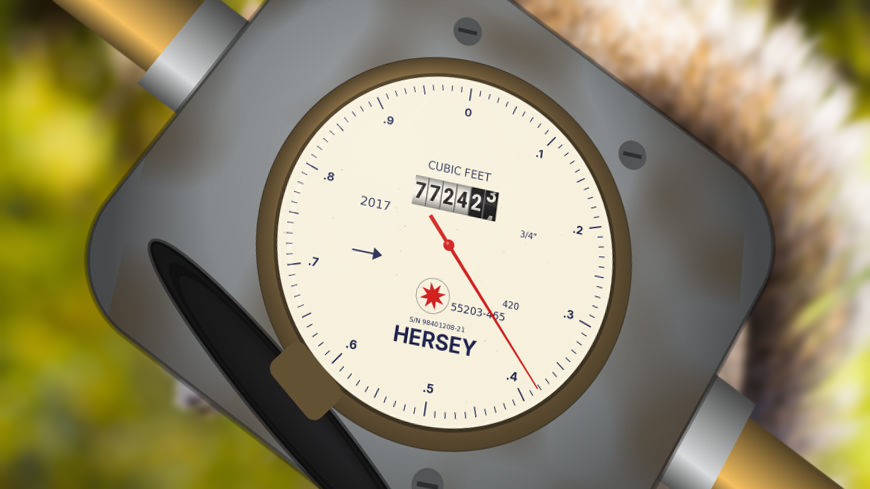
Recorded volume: 772423.38 ft³
